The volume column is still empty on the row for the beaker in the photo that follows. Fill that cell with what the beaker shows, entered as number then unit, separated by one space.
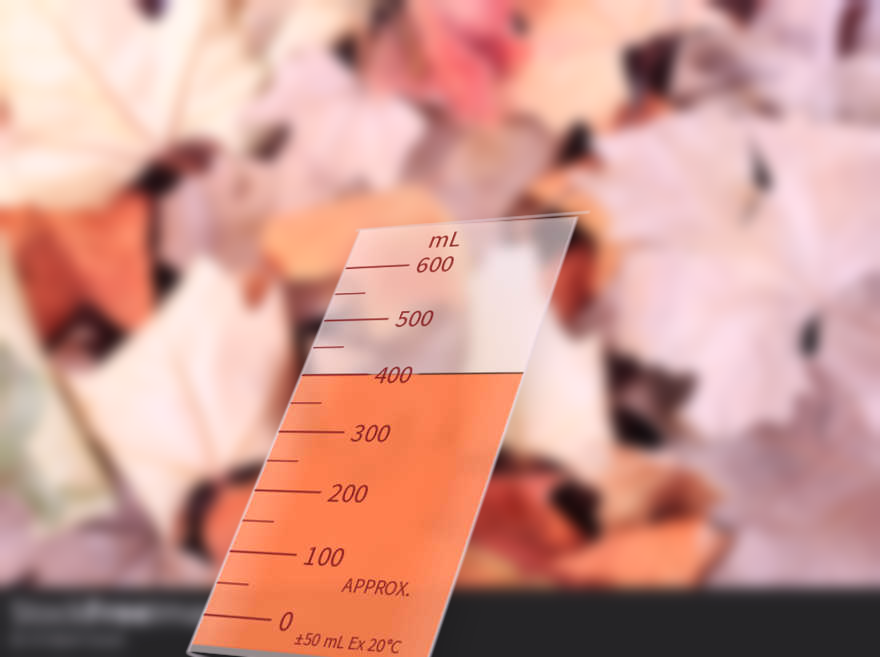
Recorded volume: 400 mL
